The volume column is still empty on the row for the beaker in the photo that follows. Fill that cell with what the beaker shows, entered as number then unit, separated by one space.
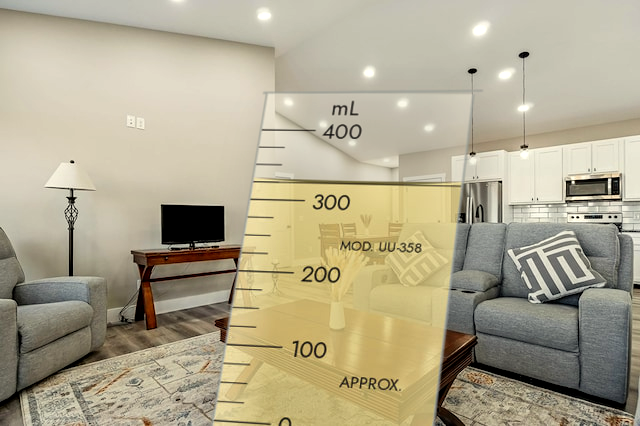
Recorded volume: 325 mL
